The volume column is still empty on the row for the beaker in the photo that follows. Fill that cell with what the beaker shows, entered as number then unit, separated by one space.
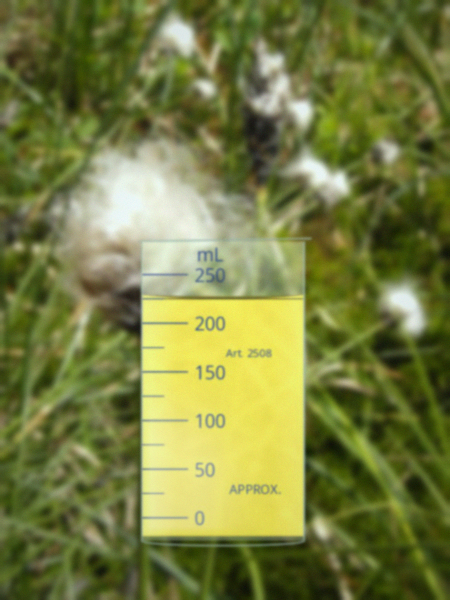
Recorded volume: 225 mL
